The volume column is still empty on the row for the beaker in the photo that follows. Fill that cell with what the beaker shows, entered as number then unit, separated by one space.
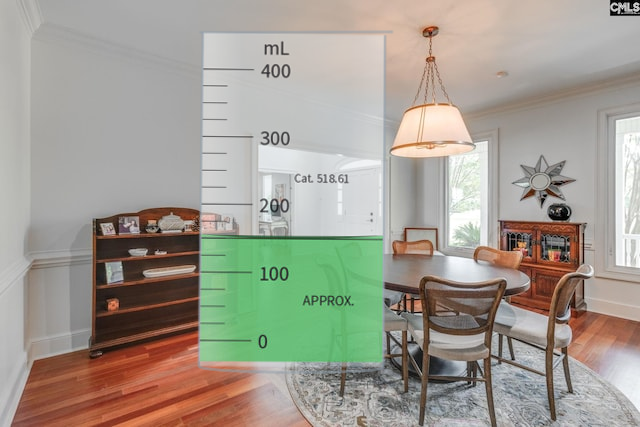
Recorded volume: 150 mL
